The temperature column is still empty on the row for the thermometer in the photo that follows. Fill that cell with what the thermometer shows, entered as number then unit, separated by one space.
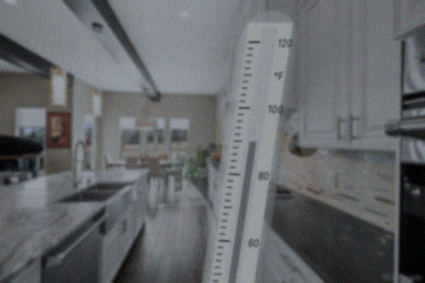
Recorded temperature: 90 °F
